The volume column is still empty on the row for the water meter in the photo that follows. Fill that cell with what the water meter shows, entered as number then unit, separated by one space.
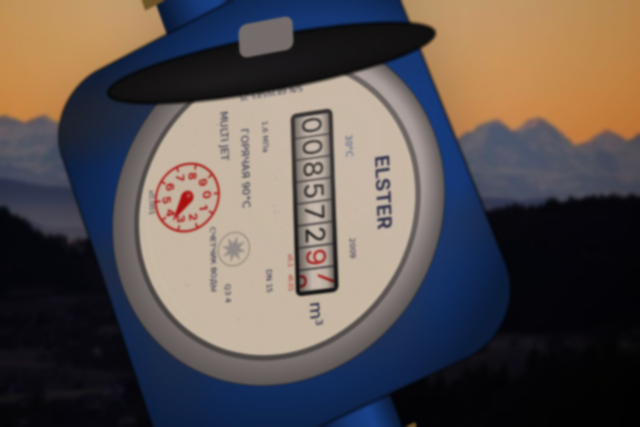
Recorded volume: 8572.973 m³
